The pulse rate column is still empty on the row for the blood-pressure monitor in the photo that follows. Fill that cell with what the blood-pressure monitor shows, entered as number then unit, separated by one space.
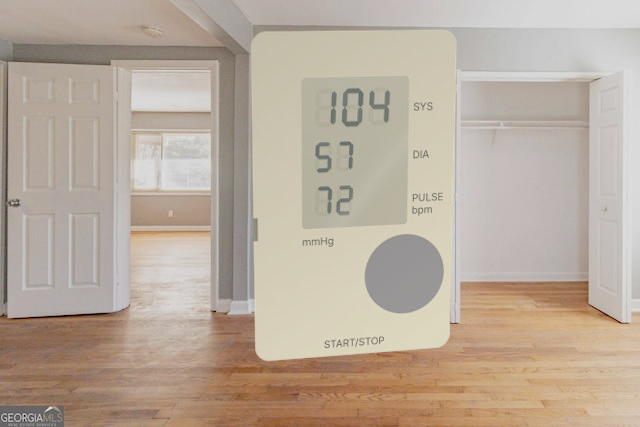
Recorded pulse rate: 72 bpm
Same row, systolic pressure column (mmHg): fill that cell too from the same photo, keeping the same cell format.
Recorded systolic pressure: 104 mmHg
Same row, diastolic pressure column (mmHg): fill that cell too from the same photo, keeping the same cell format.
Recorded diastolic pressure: 57 mmHg
